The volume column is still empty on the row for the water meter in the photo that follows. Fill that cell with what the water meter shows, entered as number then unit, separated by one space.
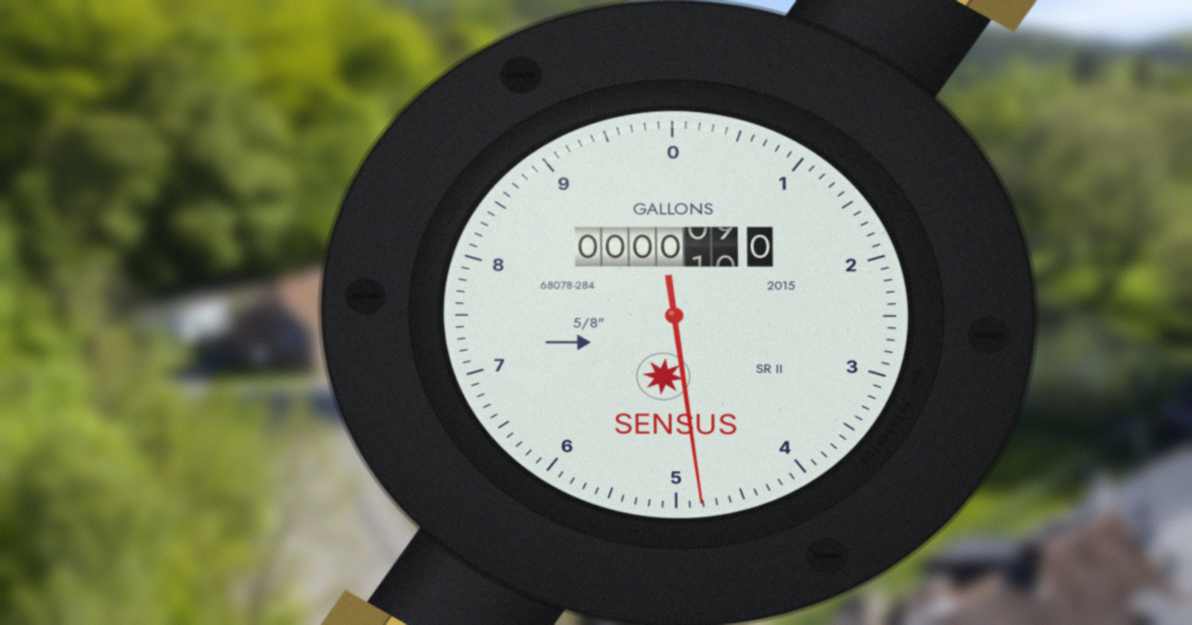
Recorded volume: 94.8 gal
